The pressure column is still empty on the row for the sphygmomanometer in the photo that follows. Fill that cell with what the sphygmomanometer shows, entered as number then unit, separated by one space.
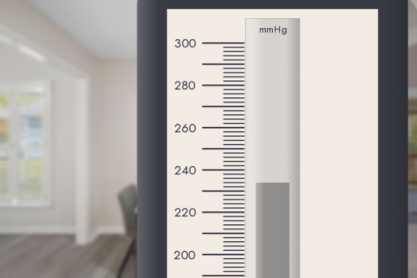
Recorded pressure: 234 mmHg
